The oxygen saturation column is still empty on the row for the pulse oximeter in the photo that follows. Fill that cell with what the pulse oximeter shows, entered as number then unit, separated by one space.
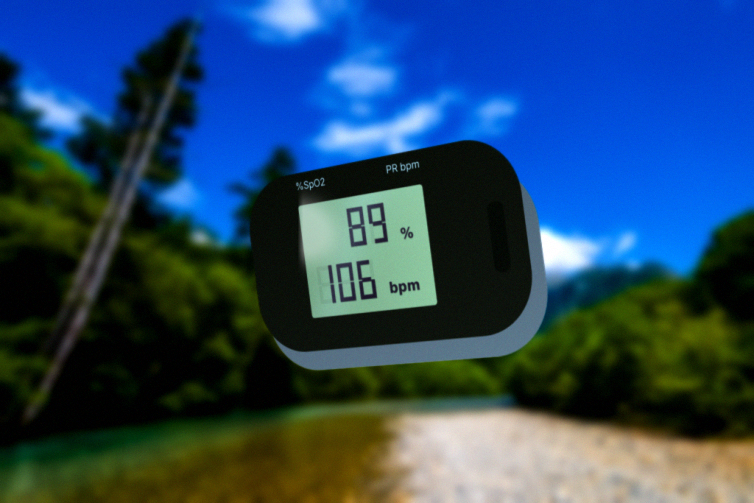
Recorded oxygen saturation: 89 %
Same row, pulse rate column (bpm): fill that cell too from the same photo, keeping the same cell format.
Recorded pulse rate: 106 bpm
